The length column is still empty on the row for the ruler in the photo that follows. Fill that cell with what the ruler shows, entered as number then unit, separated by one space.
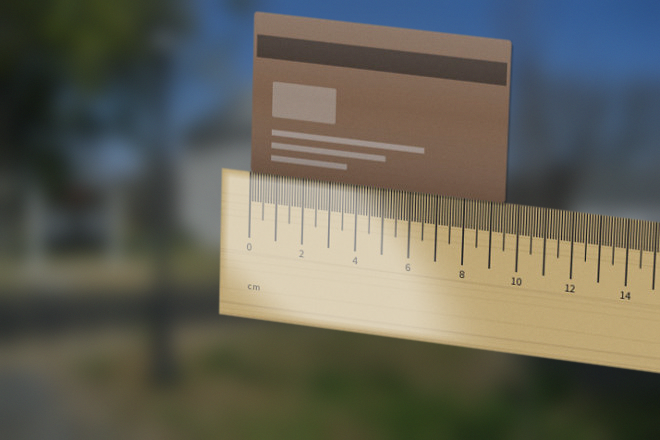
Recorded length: 9.5 cm
